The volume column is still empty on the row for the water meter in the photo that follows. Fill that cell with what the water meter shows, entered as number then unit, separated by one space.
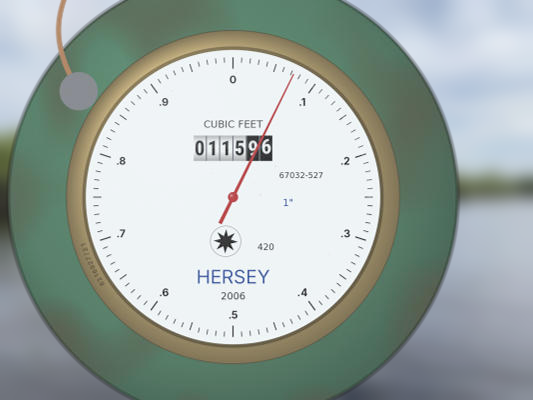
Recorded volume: 11596.07 ft³
